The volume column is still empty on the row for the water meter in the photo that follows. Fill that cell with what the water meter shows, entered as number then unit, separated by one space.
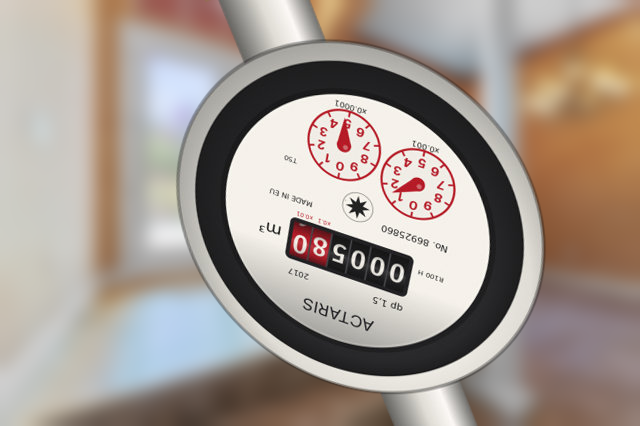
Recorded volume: 5.8014 m³
